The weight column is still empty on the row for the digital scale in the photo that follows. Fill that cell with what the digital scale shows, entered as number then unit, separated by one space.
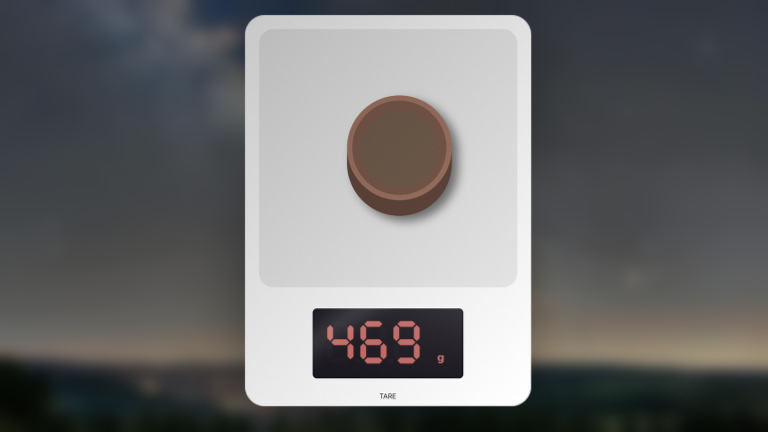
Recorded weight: 469 g
